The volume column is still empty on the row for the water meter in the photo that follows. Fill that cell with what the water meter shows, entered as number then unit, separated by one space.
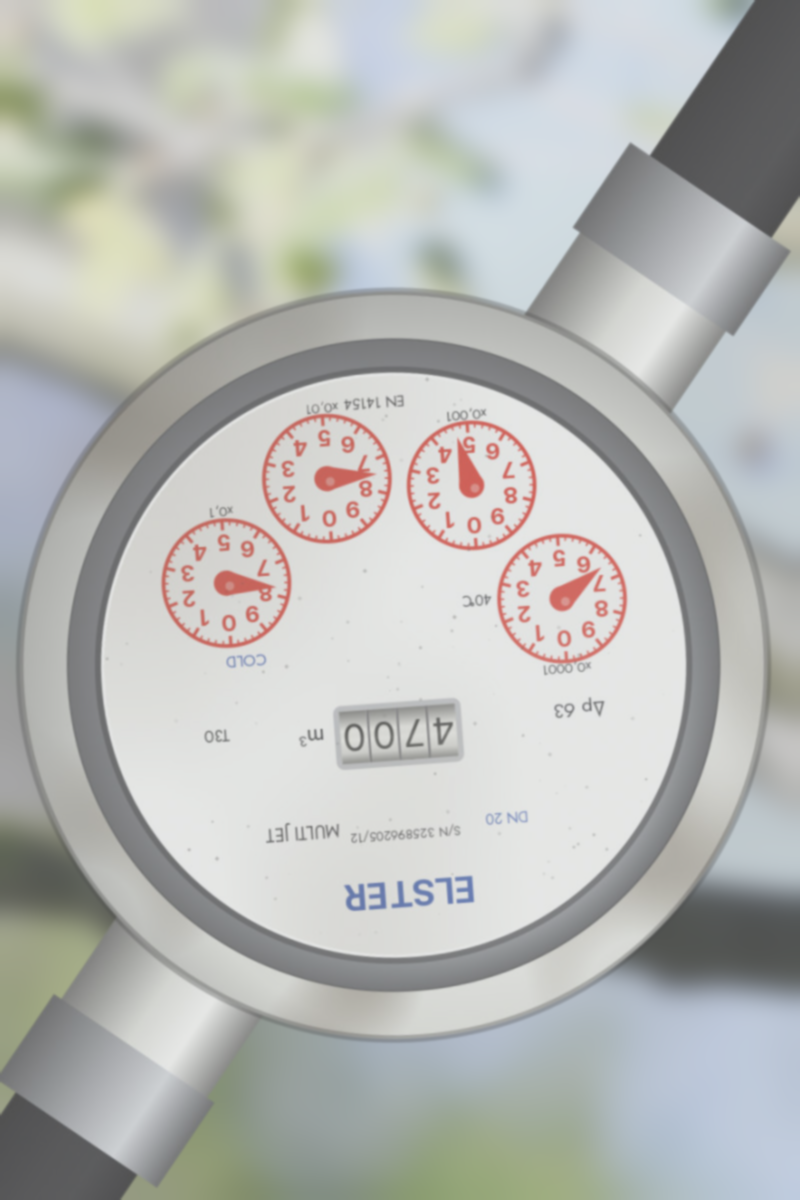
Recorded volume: 4700.7746 m³
